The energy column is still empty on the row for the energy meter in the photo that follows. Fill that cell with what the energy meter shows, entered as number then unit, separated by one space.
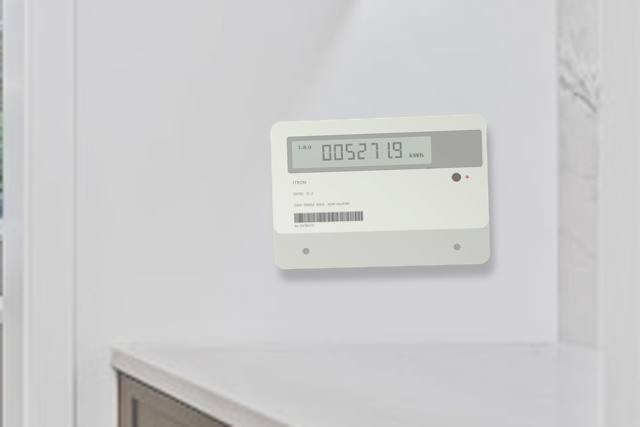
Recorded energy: 5271.9 kWh
